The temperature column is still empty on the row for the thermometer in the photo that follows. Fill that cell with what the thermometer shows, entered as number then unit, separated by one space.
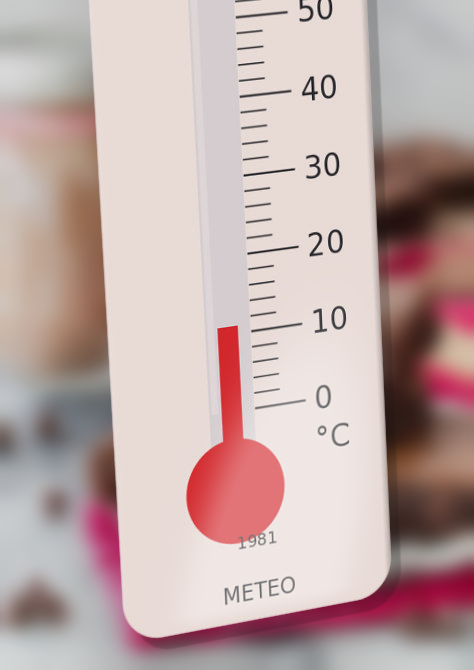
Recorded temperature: 11 °C
